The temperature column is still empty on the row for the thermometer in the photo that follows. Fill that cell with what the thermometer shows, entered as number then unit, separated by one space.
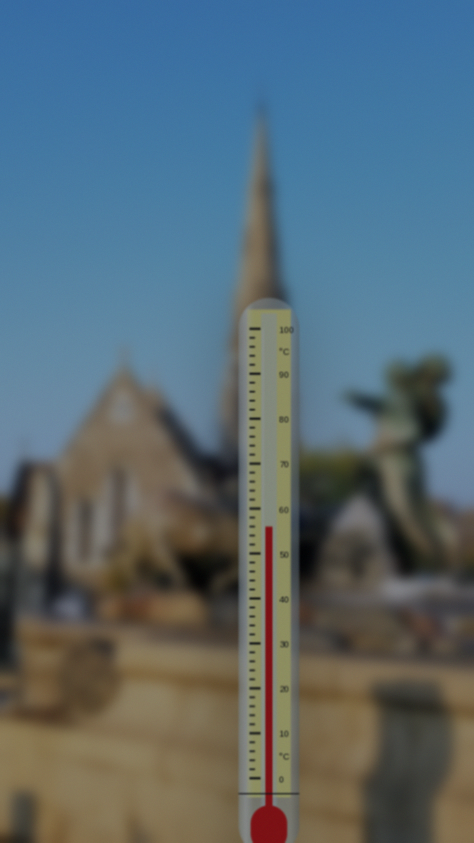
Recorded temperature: 56 °C
